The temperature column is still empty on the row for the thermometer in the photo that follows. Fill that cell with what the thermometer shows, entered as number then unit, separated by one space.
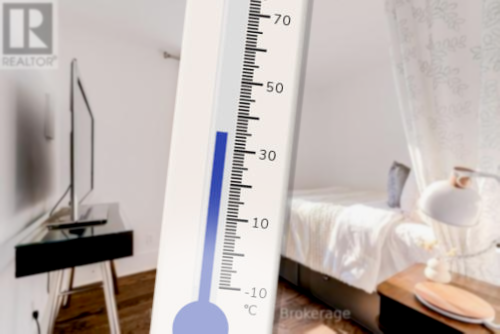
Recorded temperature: 35 °C
